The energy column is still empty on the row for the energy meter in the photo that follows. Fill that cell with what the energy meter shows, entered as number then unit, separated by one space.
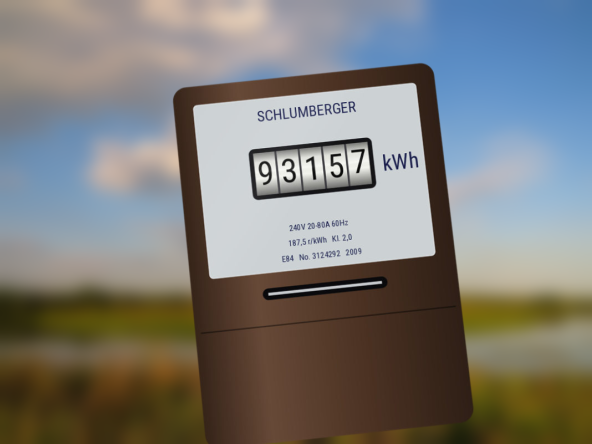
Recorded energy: 93157 kWh
